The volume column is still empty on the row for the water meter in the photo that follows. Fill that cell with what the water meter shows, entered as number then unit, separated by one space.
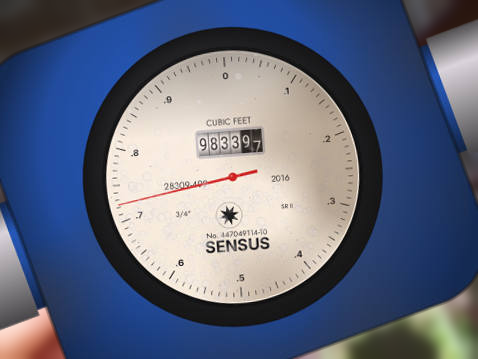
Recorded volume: 983396.72 ft³
